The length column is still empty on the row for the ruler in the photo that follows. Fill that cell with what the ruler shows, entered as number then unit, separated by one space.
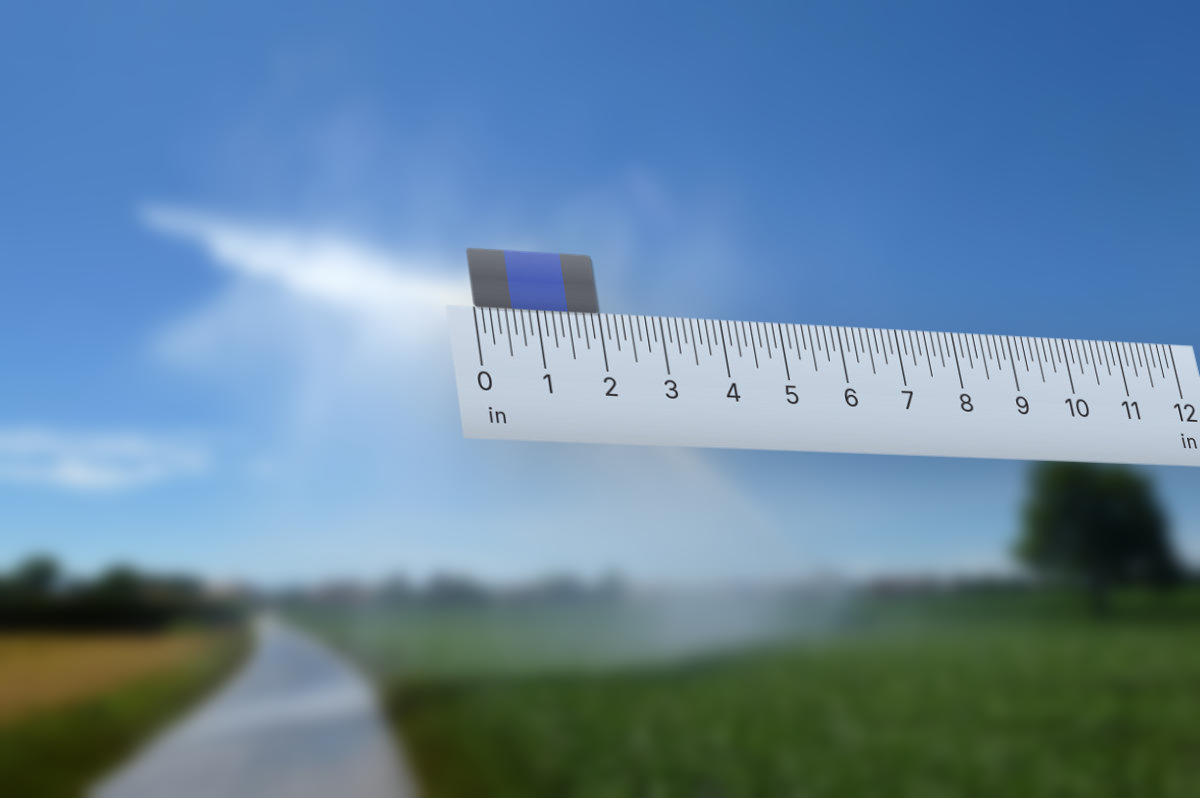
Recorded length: 2 in
